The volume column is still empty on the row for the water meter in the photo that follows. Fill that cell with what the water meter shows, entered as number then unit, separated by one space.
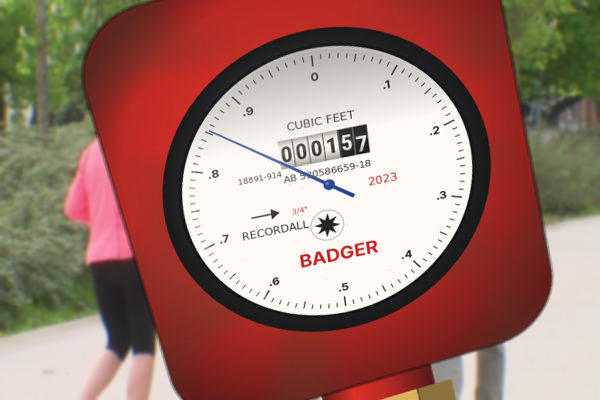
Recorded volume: 156.85 ft³
